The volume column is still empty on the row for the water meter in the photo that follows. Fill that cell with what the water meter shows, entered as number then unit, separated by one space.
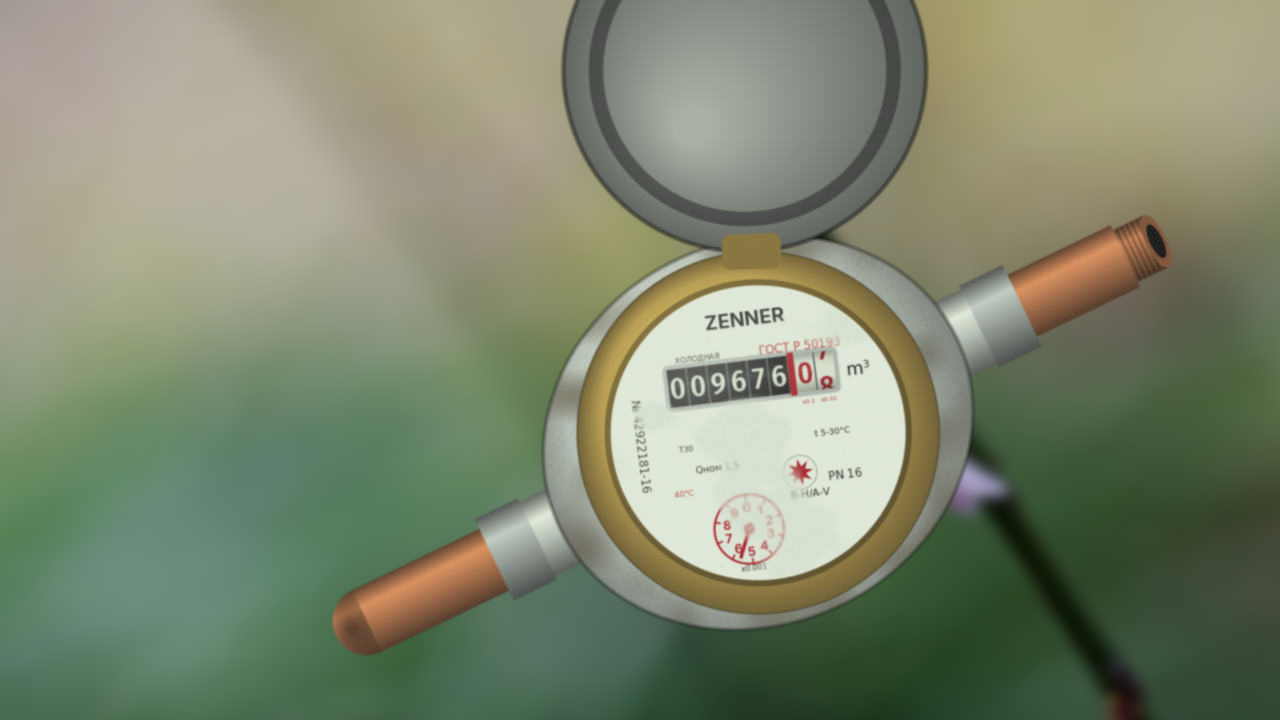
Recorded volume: 9676.075 m³
